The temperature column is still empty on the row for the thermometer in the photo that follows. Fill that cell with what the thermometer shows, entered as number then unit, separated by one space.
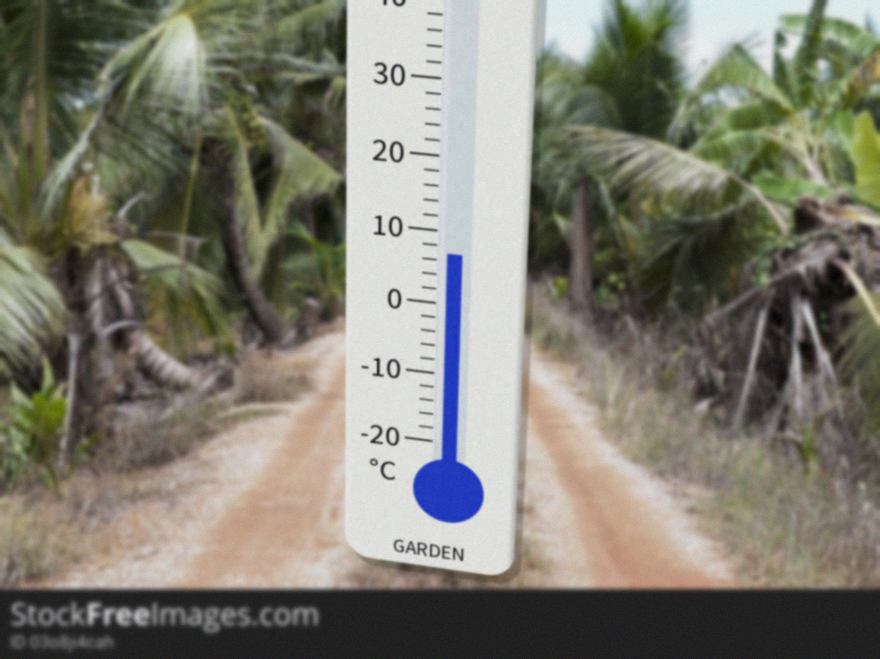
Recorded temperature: 7 °C
